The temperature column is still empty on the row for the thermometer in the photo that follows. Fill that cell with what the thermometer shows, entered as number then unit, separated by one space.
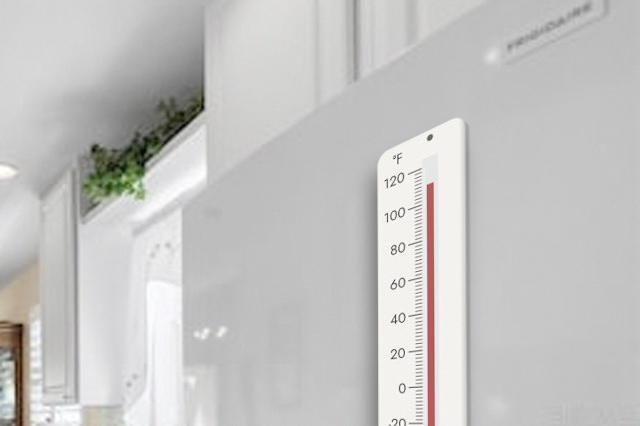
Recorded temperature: 110 °F
